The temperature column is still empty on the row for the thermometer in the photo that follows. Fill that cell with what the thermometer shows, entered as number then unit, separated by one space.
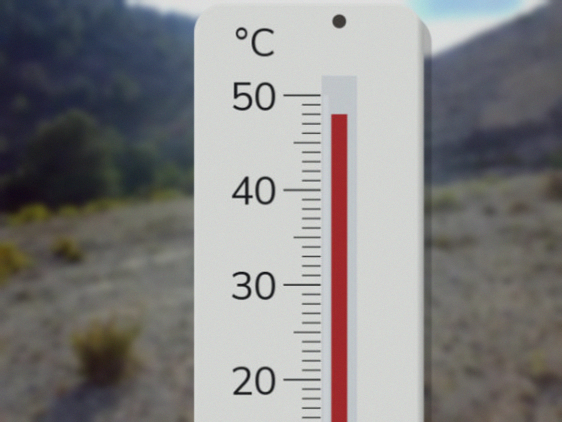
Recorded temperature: 48 °C
